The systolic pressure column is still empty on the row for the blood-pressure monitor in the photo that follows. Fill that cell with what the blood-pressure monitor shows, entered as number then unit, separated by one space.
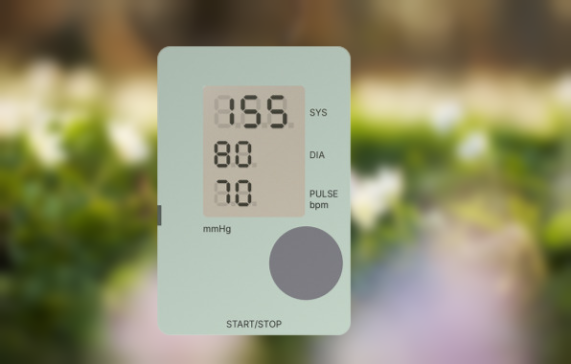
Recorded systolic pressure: 155 mmHg
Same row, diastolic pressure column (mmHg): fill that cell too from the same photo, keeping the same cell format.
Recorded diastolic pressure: 80 mmHg
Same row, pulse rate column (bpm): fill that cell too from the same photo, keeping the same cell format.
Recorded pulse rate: 70 bpm
